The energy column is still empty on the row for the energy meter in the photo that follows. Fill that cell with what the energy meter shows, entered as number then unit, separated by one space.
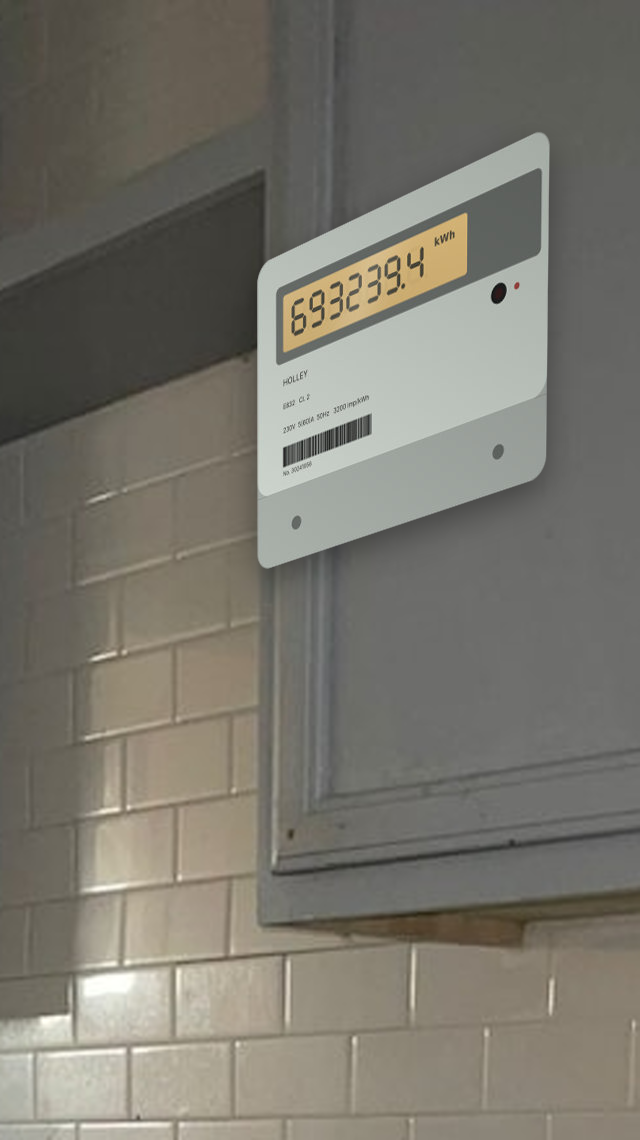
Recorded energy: 693239.4 kWh
